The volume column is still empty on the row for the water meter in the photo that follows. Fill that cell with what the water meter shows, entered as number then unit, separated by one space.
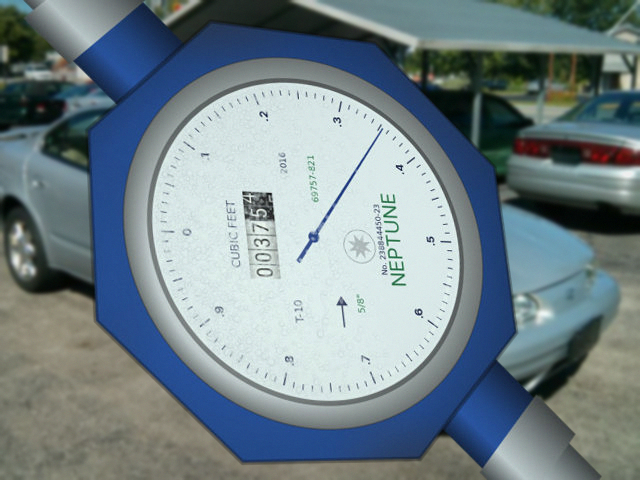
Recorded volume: 3754.35 ft³
